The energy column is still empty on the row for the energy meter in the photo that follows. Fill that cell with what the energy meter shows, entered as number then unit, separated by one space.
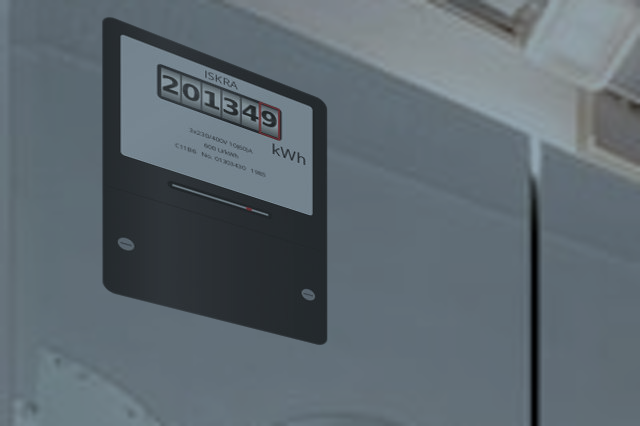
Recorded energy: 20134.9 kWh
